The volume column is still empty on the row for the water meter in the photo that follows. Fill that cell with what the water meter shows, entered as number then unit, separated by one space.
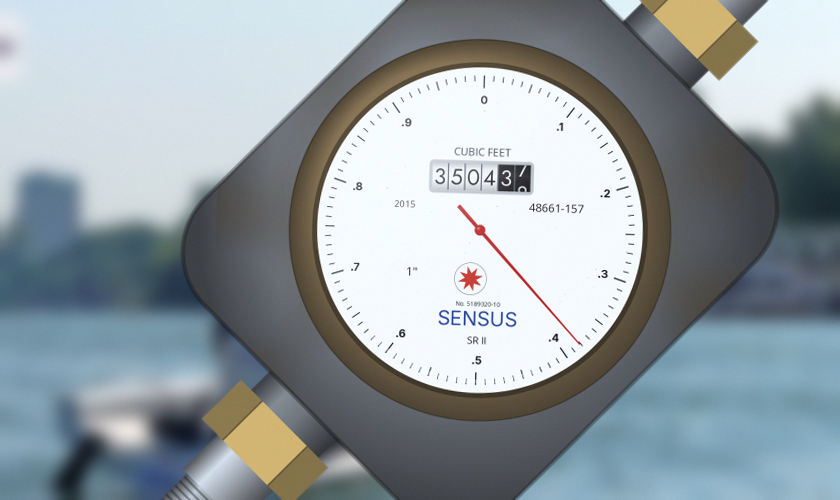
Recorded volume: 350437.38 ft³
